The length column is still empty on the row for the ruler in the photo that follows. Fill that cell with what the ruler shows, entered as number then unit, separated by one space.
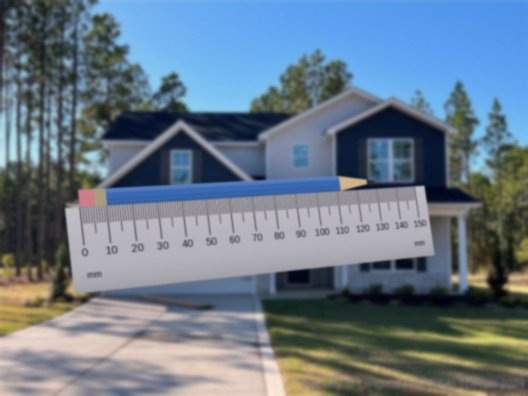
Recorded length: 130 mm
